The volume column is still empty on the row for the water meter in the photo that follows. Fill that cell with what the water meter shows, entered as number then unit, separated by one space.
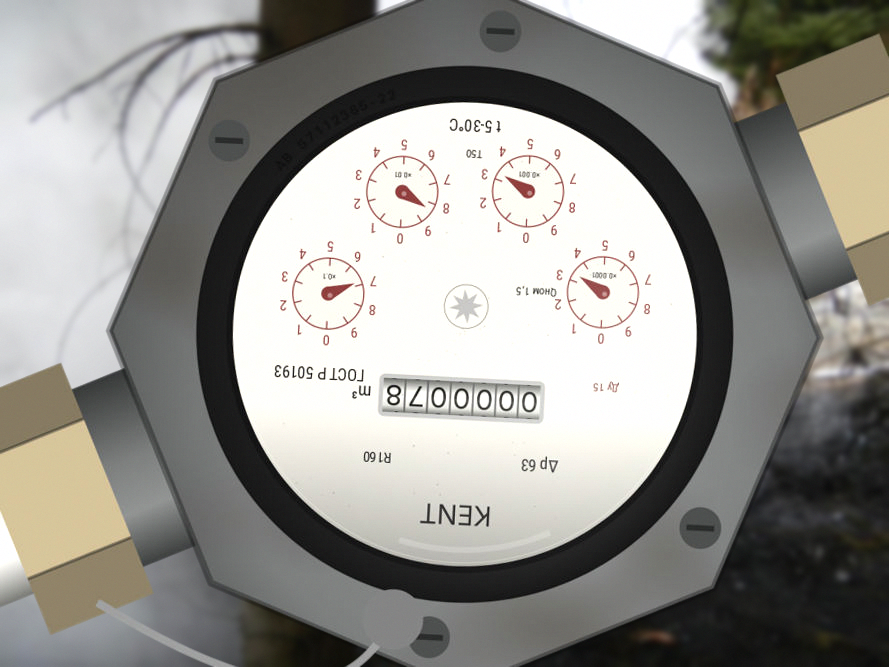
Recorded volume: 78.6833 m³
